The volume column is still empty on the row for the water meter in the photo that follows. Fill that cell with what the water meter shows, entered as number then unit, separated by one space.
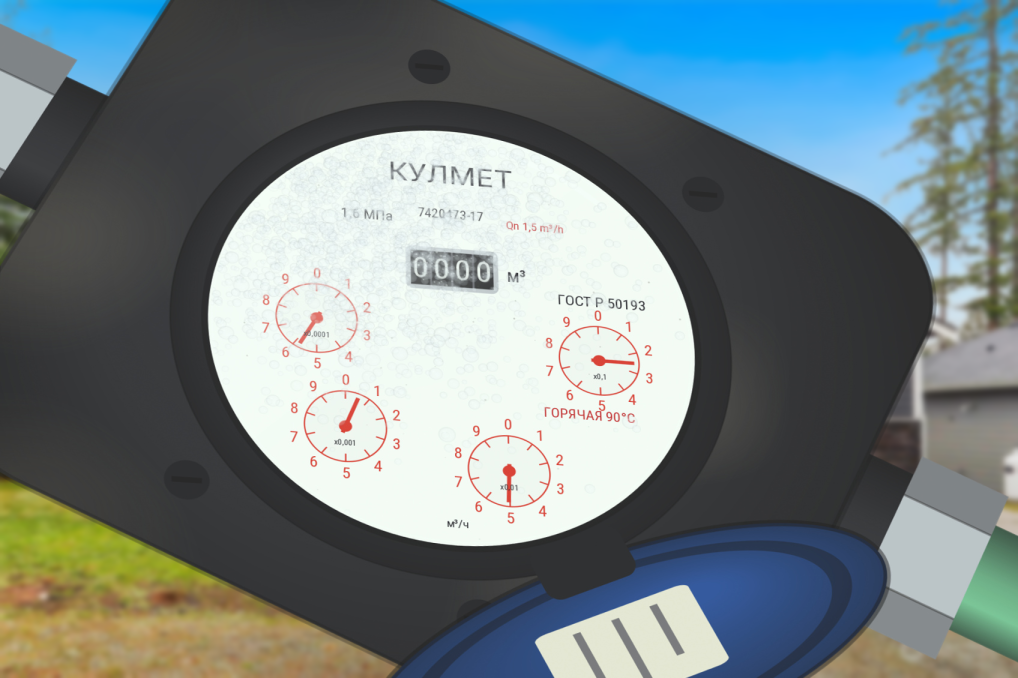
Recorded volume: 0.2505 m³
